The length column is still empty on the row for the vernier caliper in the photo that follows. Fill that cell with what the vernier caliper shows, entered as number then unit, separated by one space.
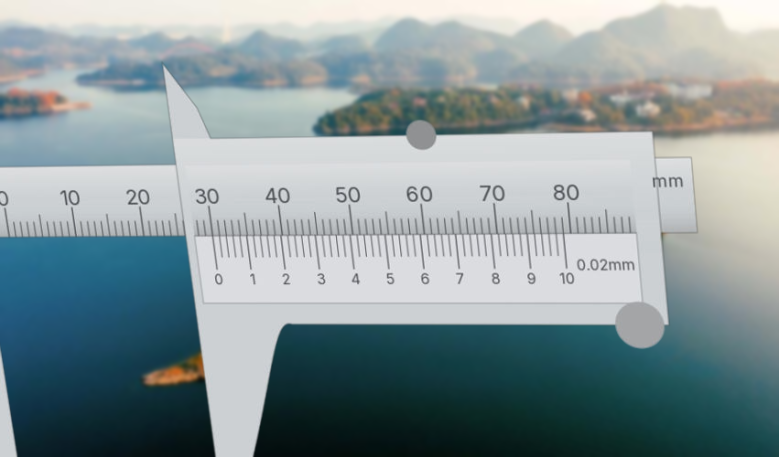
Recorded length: 30.0 mm
